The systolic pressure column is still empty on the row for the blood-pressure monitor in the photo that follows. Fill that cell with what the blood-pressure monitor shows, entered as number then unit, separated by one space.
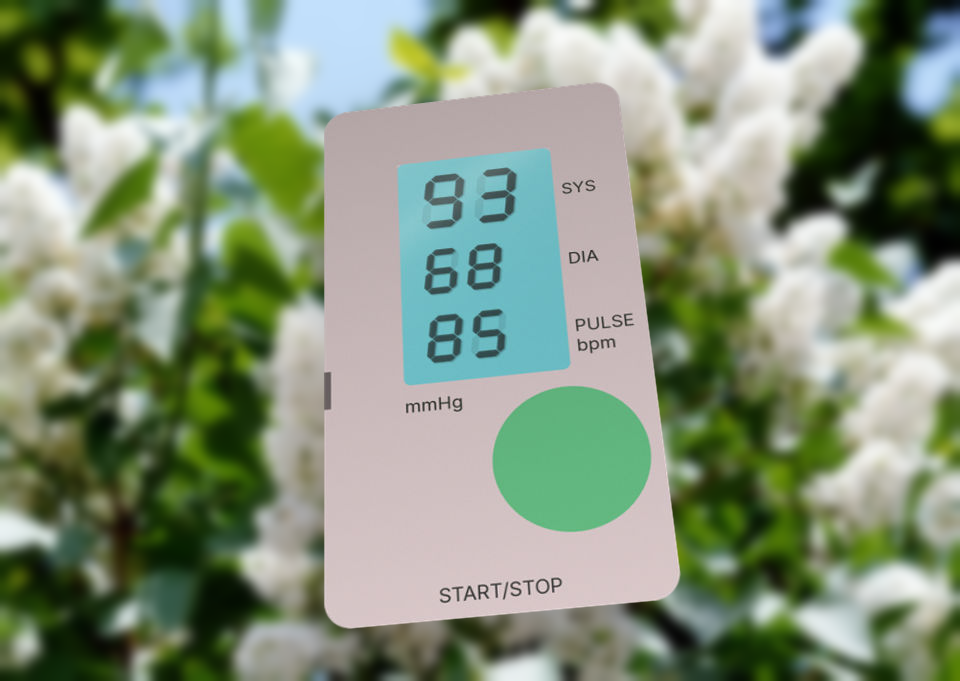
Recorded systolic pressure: 93 mmHg
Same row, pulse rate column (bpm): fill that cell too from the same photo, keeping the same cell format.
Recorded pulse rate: 85 bpm
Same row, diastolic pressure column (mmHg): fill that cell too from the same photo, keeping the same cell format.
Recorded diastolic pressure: 68 mmHg
